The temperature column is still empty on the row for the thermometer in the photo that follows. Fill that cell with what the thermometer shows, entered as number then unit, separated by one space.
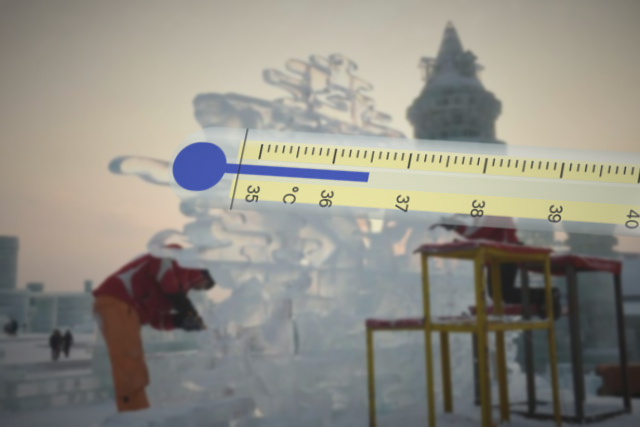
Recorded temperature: 36.5 °C
